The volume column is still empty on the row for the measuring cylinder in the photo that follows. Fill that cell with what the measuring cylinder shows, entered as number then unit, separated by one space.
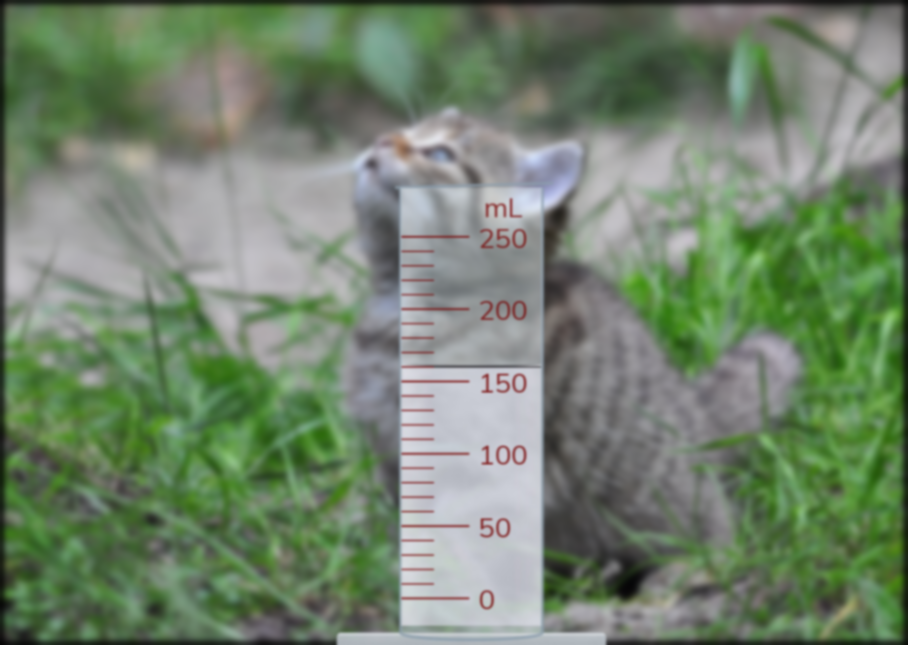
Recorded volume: 160 mL
